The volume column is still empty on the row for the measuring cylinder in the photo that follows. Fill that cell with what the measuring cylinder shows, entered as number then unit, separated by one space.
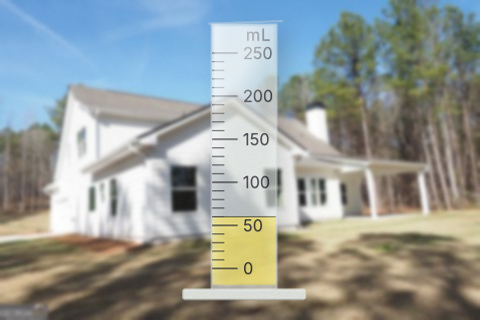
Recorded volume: 60 mL
